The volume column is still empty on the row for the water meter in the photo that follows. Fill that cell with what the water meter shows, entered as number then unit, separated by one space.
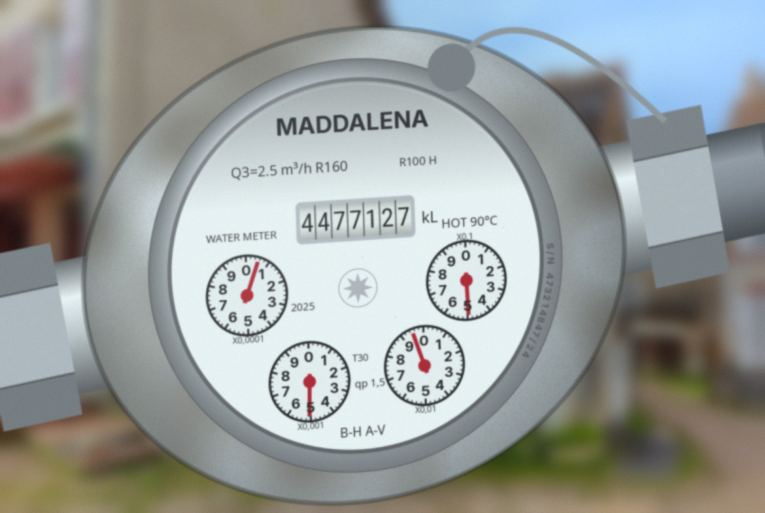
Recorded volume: 4477127.4950 kL
